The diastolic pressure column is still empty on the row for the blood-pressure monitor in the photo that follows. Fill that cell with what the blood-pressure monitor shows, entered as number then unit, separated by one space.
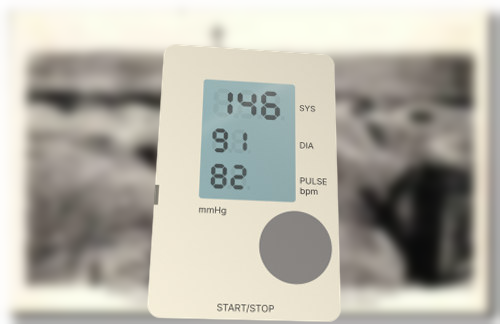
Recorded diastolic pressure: 91 mmHg
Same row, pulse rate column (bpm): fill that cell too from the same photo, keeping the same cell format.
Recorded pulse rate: 82 bpm
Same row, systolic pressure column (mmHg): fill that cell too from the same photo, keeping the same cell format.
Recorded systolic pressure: 146 mmHg
